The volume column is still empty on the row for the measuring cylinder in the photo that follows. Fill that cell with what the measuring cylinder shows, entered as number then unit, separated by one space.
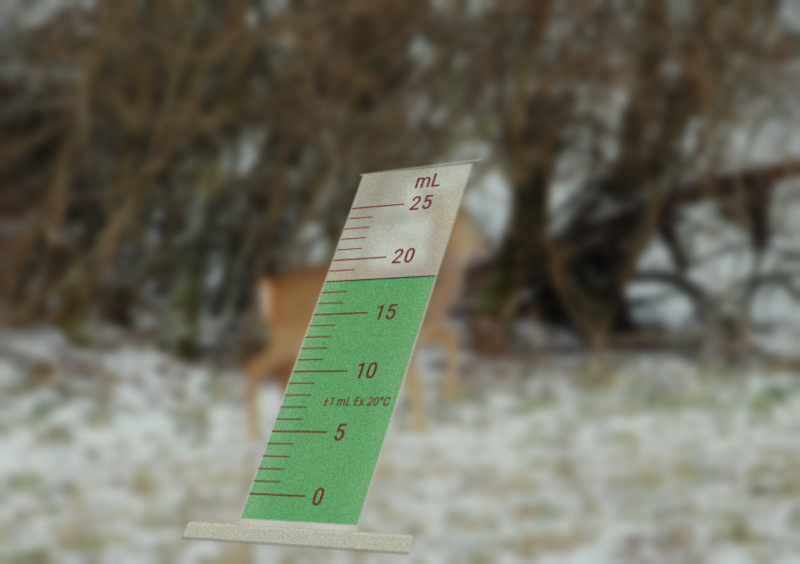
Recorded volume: 18 mL
